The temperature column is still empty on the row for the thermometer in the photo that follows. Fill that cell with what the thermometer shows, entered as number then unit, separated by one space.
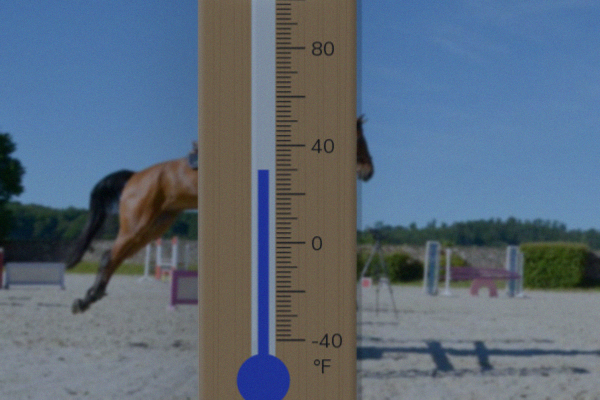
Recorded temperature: 30 °F
